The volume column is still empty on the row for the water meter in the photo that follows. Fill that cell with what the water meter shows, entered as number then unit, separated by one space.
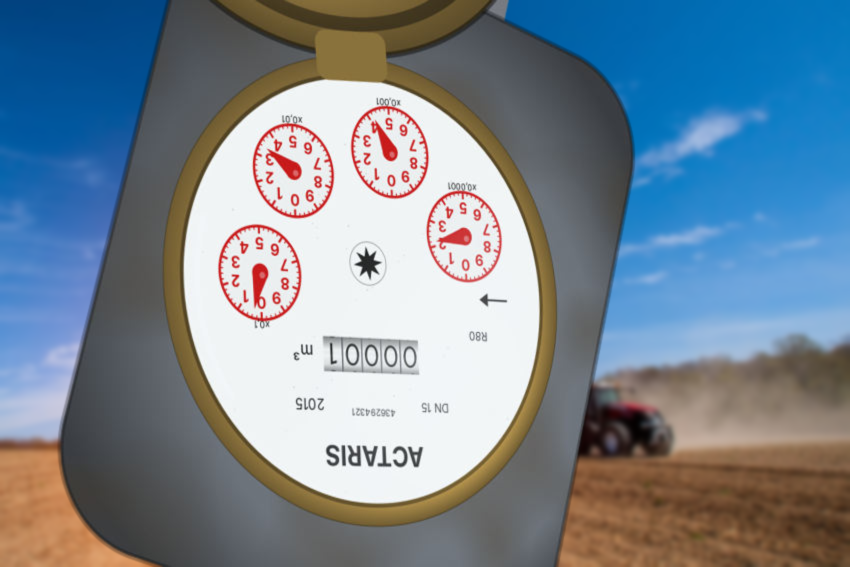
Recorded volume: 1.0342 m³
